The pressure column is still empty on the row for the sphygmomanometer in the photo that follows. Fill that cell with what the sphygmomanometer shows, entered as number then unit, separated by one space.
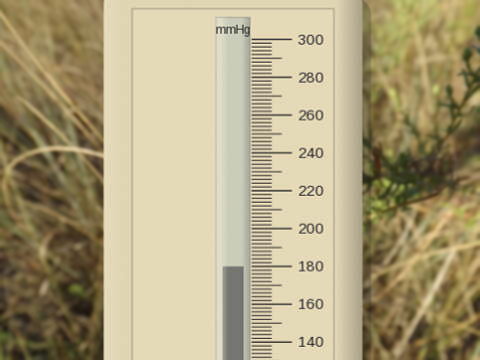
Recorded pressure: 180 mmHg
